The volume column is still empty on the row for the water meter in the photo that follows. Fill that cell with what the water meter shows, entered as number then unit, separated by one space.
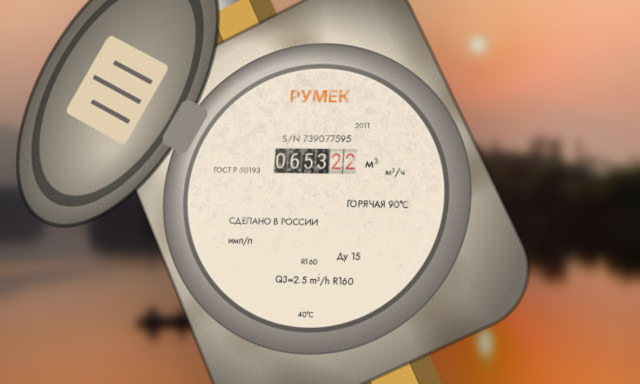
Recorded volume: 653.22 m³
